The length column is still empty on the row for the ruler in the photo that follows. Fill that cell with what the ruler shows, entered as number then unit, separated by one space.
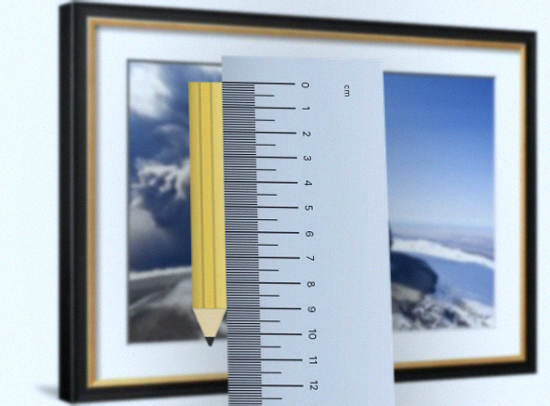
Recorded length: 10.5 cm
